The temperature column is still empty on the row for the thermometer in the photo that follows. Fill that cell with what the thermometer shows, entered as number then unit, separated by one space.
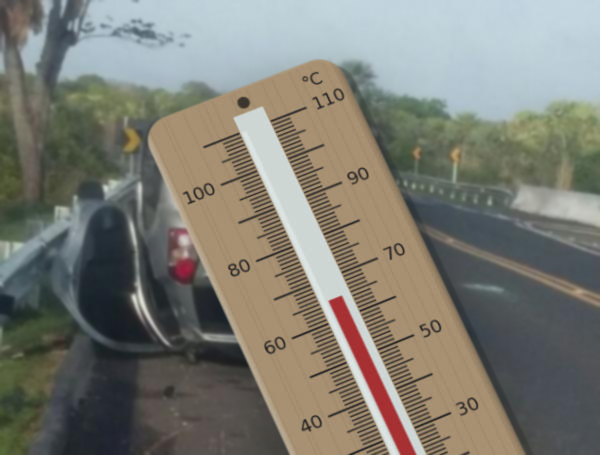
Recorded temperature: 65 °C
